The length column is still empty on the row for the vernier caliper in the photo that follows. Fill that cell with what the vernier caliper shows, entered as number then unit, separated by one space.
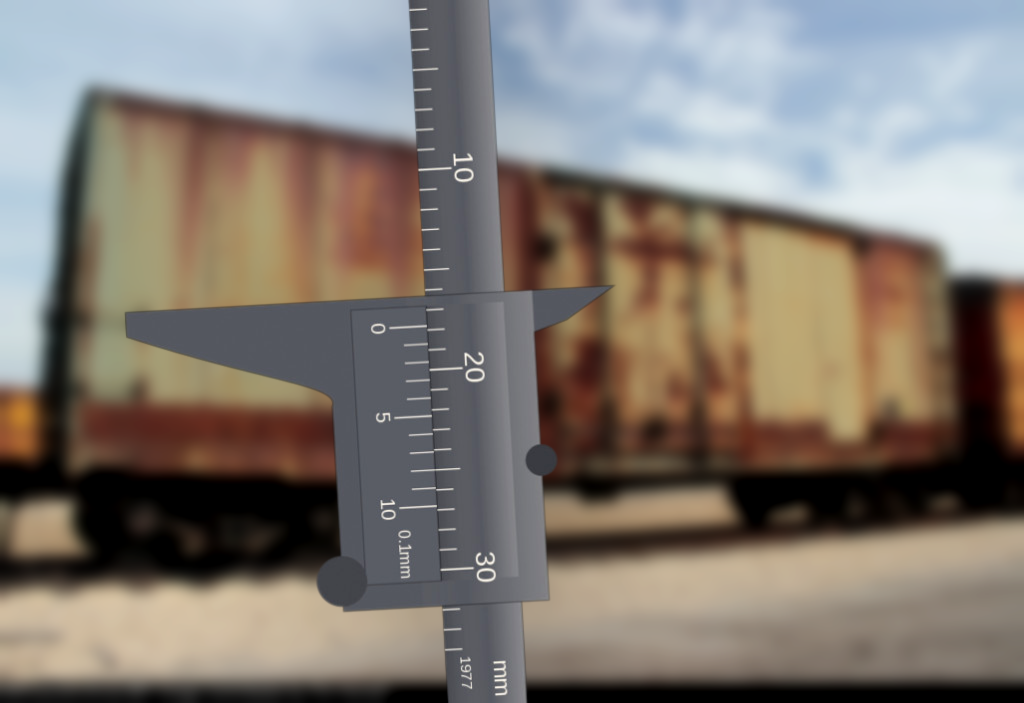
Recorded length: 17.8 mm
